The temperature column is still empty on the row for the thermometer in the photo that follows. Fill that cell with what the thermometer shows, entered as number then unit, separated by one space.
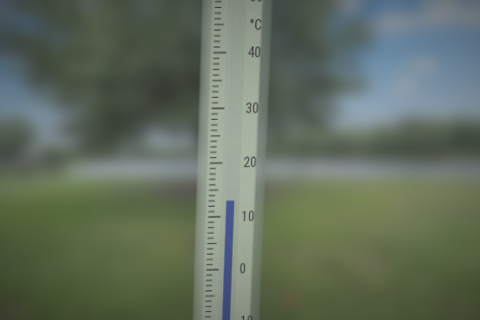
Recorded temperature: 13 °C
